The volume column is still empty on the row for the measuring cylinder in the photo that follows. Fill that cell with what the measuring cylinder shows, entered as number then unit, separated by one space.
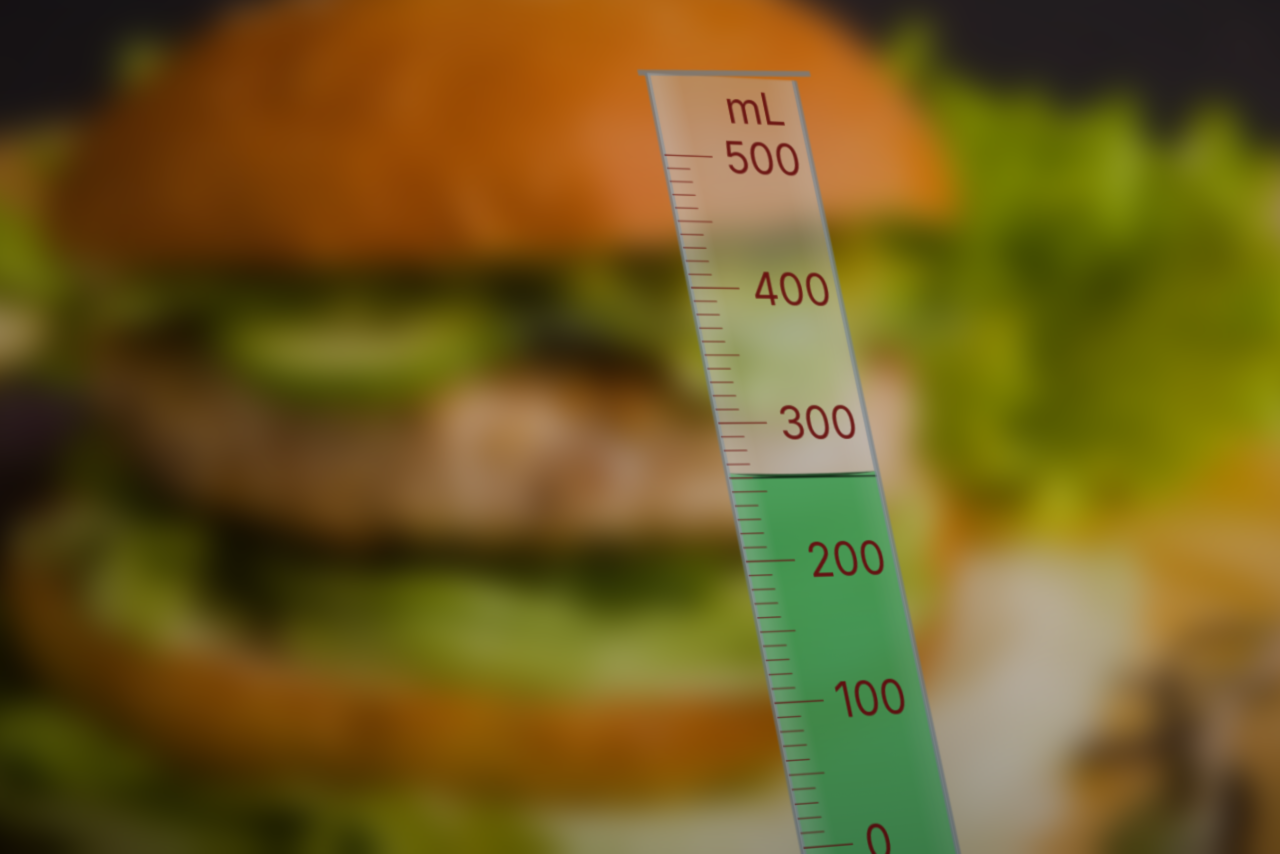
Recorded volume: 260 mL
